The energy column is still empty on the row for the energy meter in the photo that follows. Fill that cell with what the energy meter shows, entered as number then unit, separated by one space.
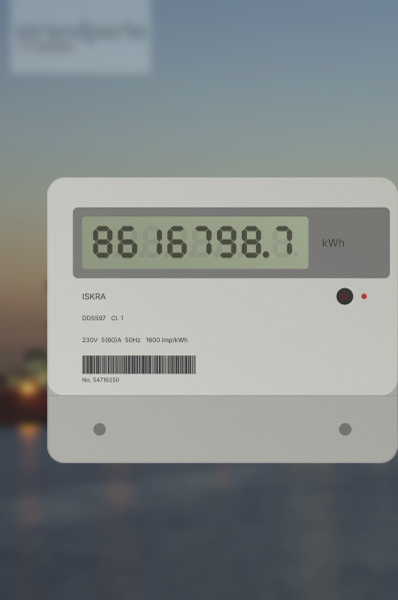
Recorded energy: 8616798.7 kWh
